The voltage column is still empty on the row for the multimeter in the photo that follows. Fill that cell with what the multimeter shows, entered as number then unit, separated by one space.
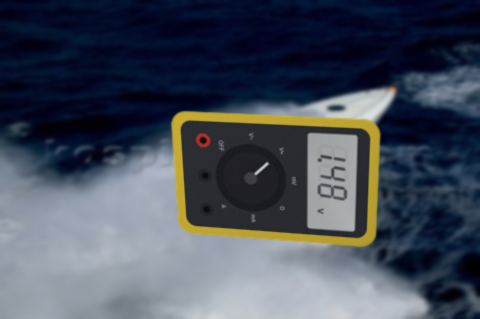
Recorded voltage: 1.48 V
